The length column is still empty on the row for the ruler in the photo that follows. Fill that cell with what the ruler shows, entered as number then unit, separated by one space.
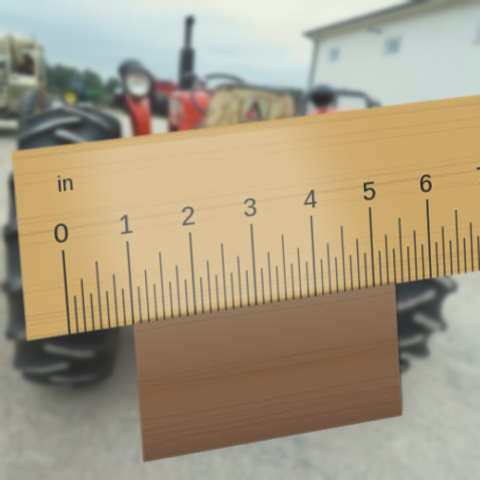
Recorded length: 4.375 in
